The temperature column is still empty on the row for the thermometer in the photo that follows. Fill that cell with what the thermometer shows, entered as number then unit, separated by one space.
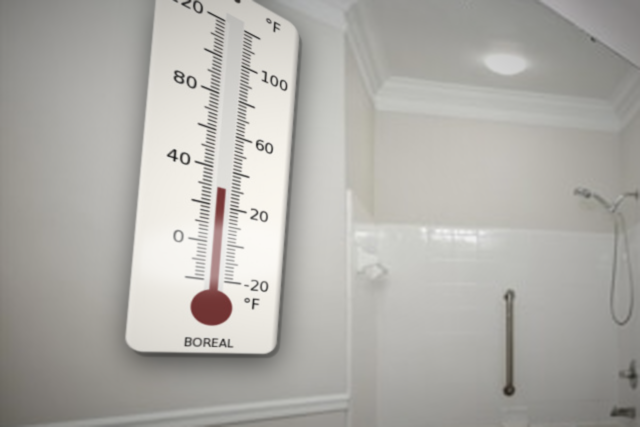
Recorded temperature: 30 °F
